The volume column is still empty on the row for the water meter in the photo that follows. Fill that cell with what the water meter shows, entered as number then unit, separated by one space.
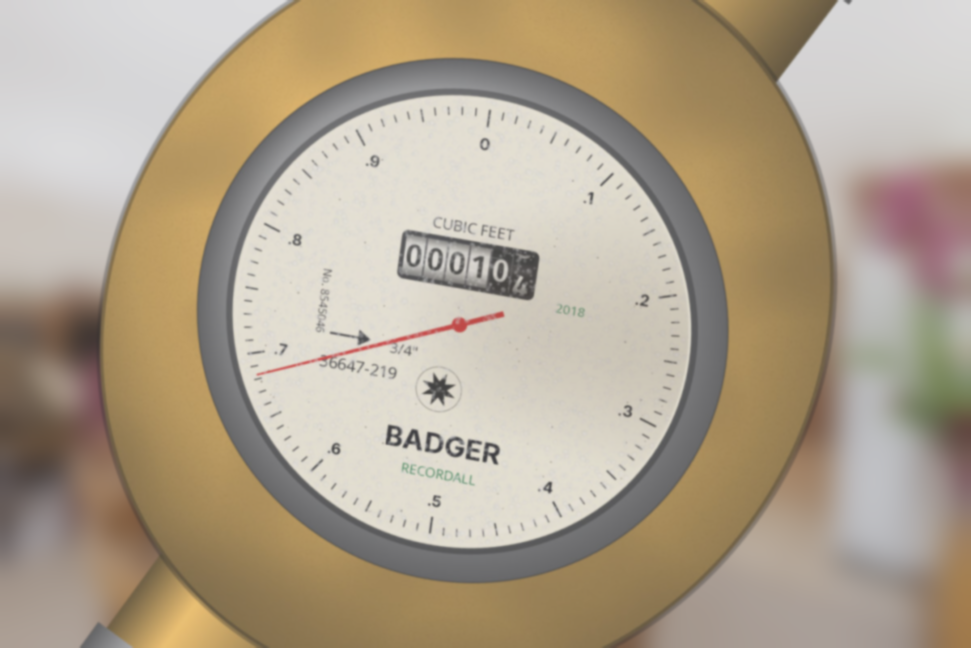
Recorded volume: 103.68 ft³
